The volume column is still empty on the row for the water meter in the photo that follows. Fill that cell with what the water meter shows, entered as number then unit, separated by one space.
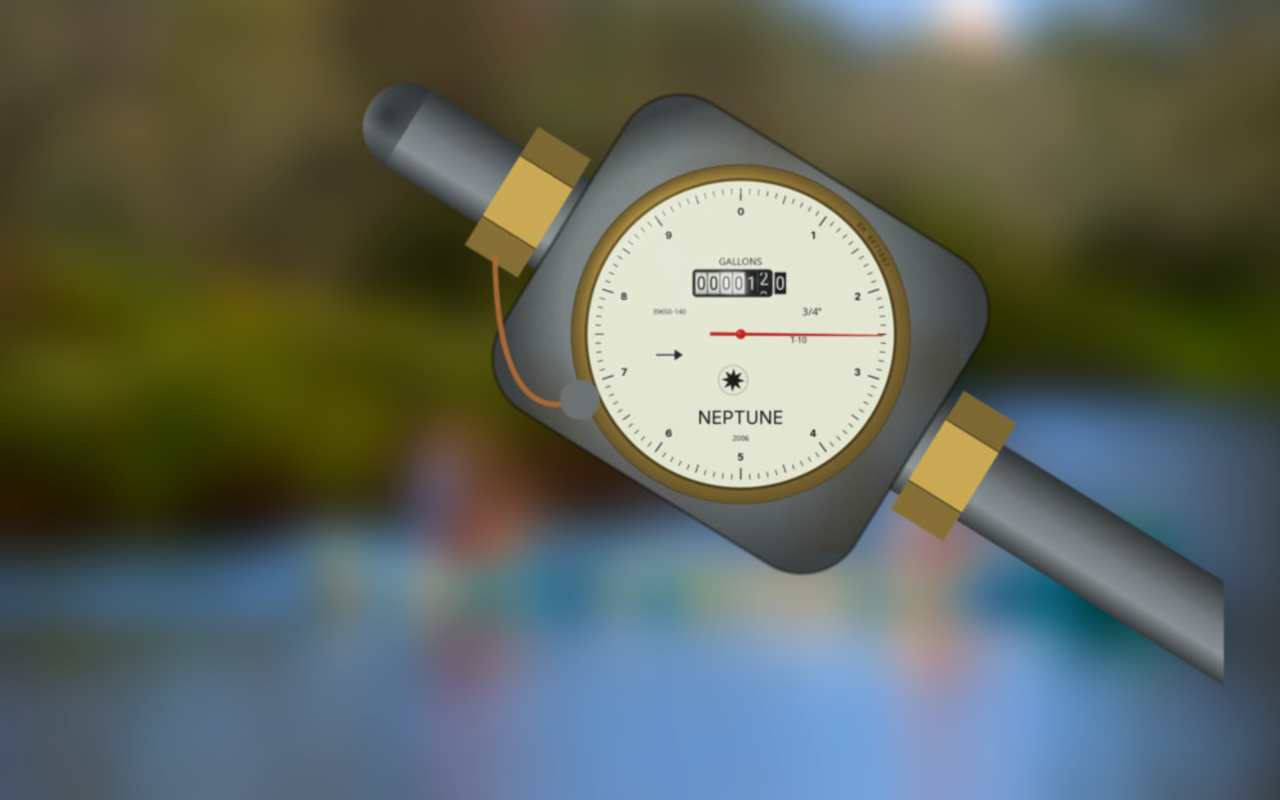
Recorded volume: 122.5 gal
